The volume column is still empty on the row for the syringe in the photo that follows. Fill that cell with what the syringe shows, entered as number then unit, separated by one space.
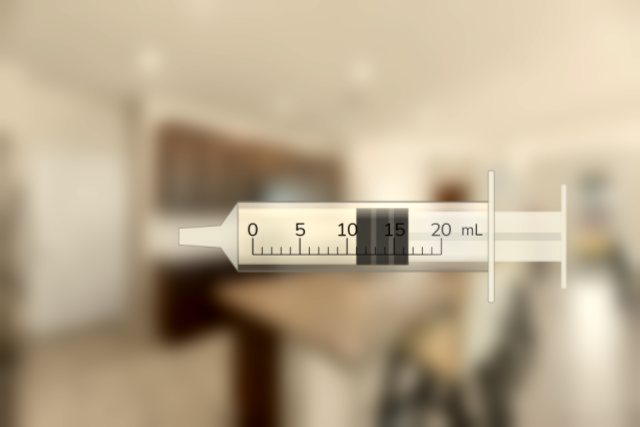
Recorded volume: 11 mL
